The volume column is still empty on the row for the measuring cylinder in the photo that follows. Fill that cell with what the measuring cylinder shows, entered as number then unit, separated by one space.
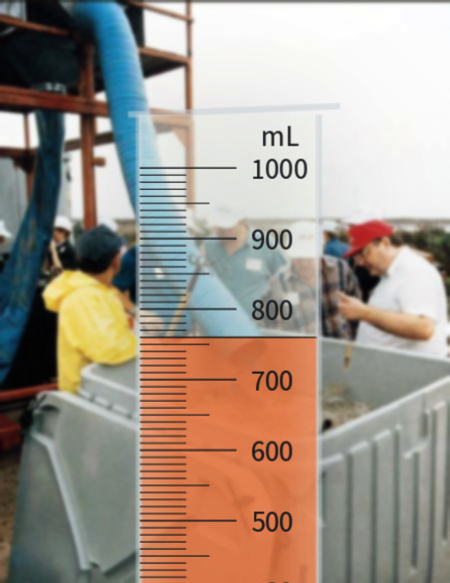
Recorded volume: 760 mL
